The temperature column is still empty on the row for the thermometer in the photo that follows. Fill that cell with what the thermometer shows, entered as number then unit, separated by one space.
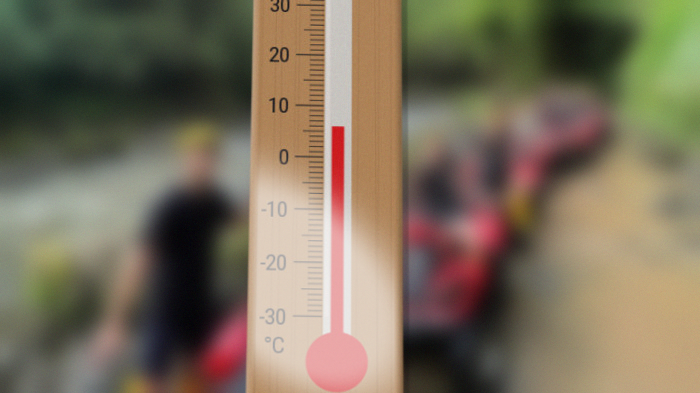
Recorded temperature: 6 °C
